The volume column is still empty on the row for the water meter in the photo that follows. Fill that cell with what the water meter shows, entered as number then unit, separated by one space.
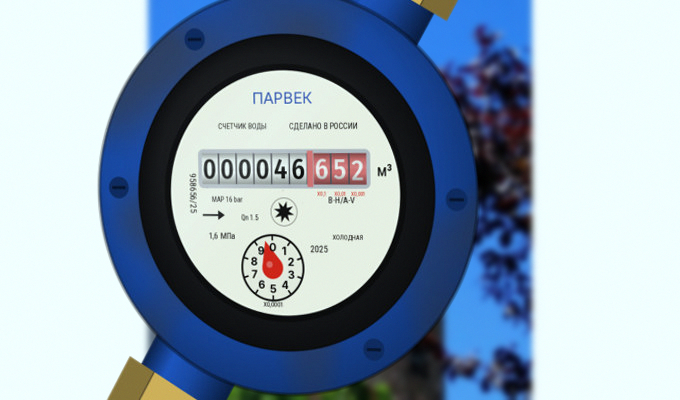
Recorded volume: 46.6519 m³
